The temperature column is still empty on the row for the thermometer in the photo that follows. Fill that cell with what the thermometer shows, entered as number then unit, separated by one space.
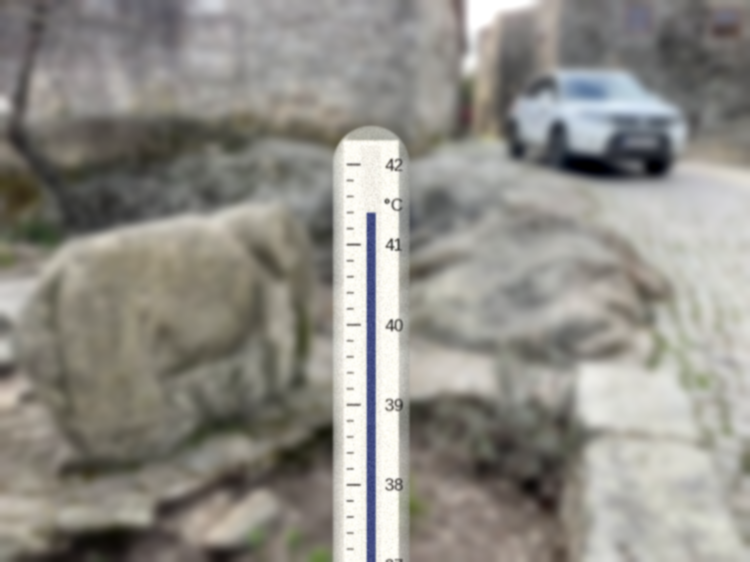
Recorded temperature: 41.4 °C
